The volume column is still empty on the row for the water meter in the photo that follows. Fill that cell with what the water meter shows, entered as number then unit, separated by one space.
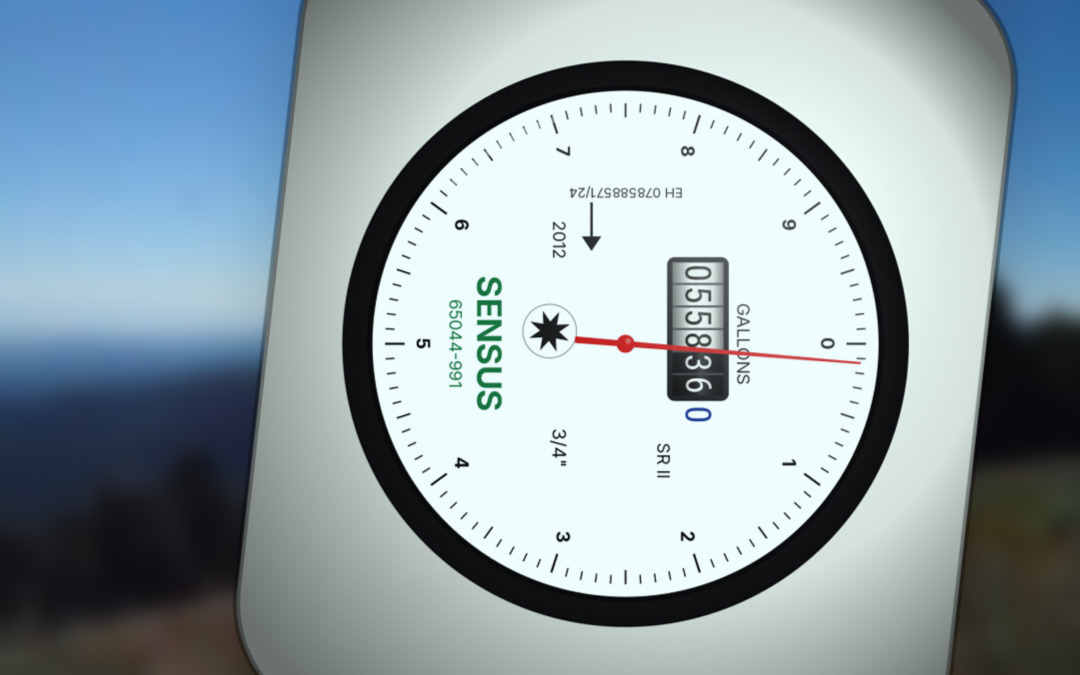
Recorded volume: 558360.1 gal
